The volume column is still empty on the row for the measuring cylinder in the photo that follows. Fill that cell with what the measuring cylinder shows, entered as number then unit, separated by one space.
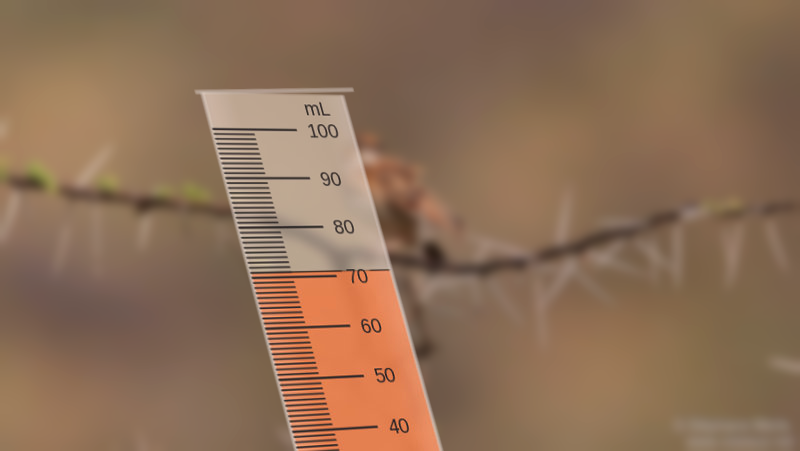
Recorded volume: 71 mL
